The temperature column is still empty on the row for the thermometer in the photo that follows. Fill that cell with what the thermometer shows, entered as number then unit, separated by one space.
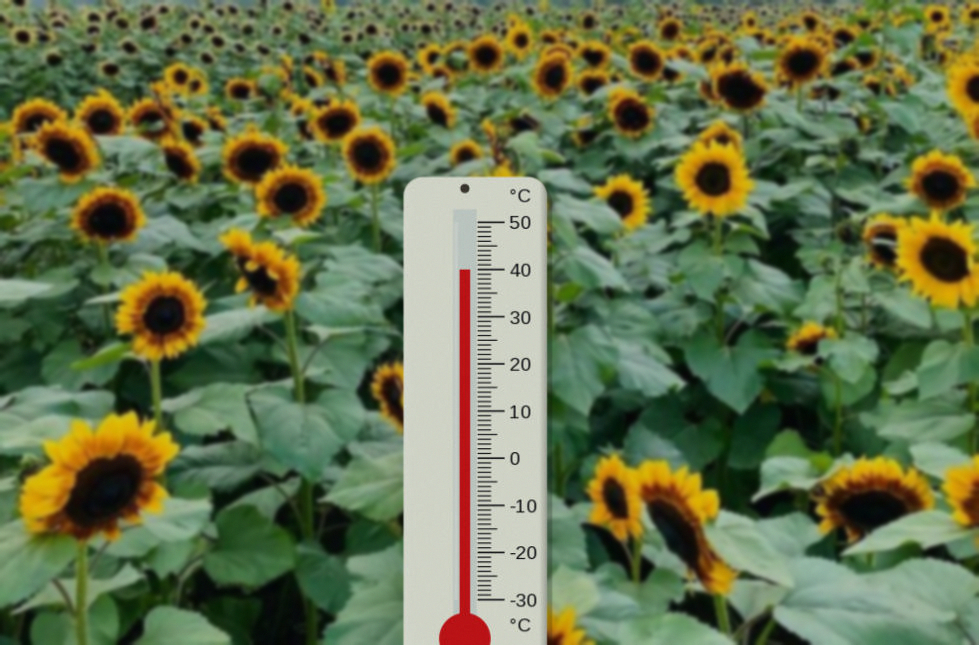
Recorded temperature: 40 °C
